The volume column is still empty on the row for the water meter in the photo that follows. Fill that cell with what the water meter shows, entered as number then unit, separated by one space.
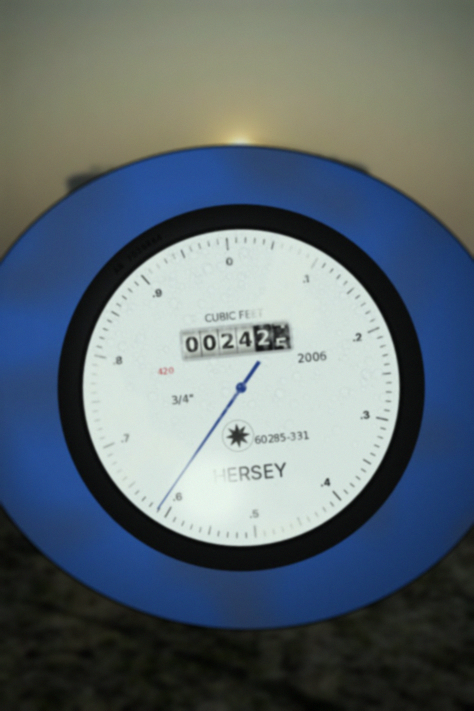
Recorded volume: 2424.61 ft³
